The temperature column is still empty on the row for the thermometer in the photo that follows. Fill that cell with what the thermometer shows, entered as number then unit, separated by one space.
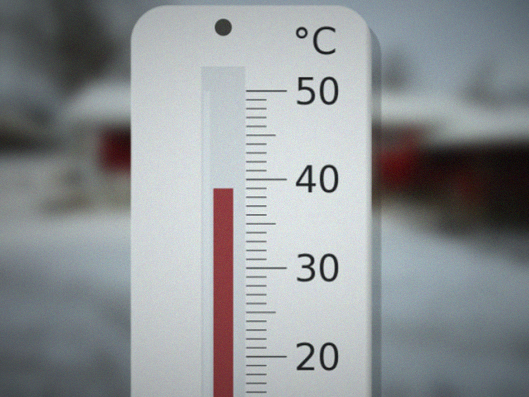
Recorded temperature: 39 °C
